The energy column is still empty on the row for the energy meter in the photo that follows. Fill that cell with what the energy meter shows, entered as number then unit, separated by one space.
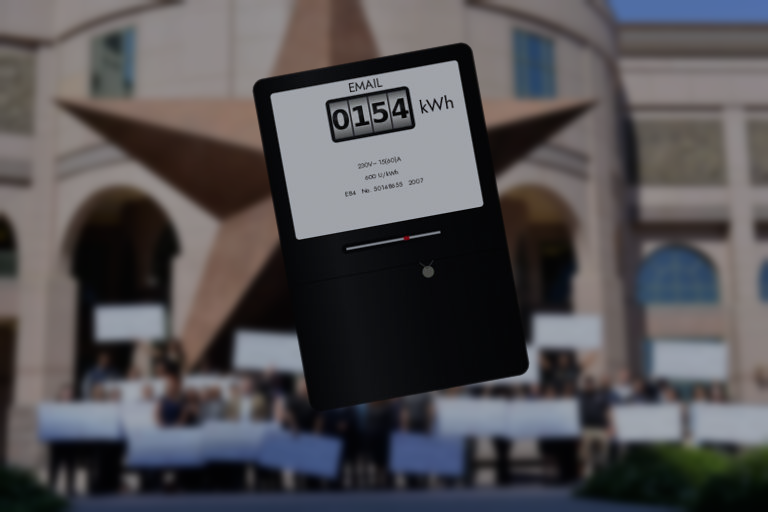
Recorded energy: 154 kWh
